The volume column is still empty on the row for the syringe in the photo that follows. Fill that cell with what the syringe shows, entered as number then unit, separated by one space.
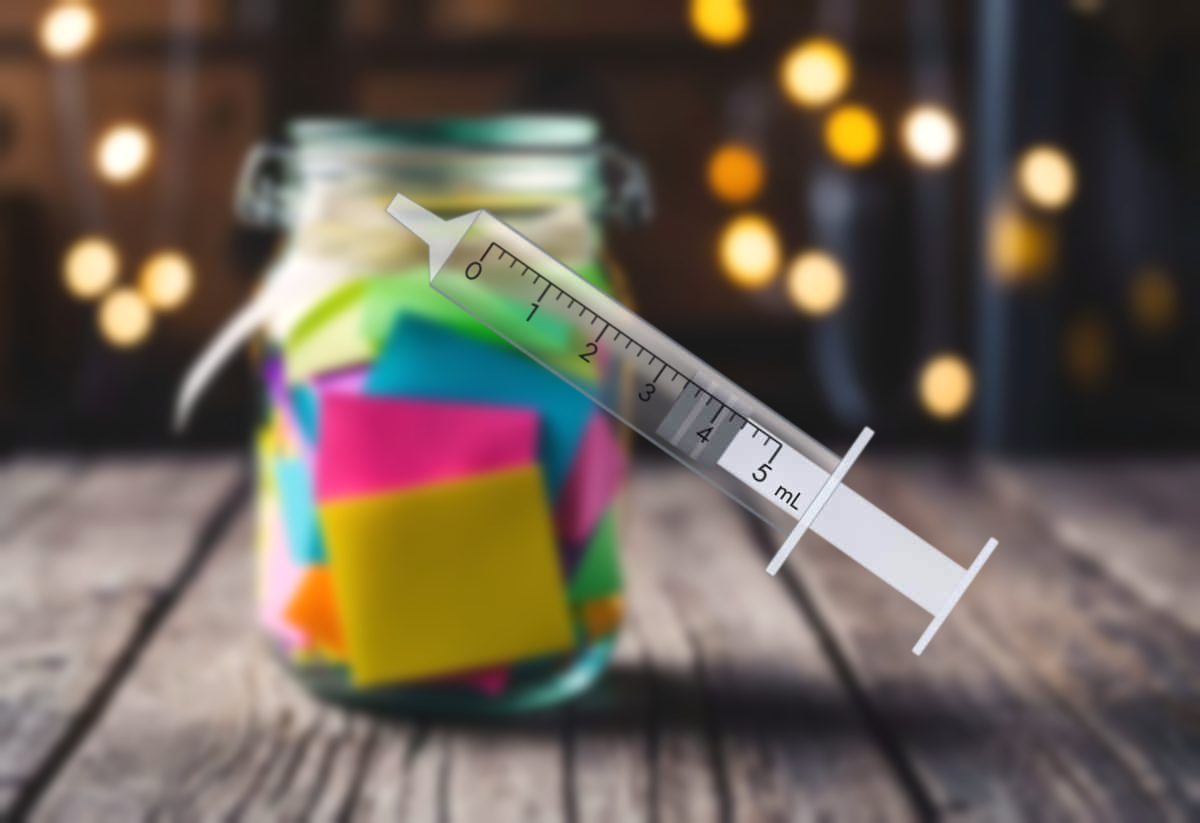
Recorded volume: 3.4 mL
